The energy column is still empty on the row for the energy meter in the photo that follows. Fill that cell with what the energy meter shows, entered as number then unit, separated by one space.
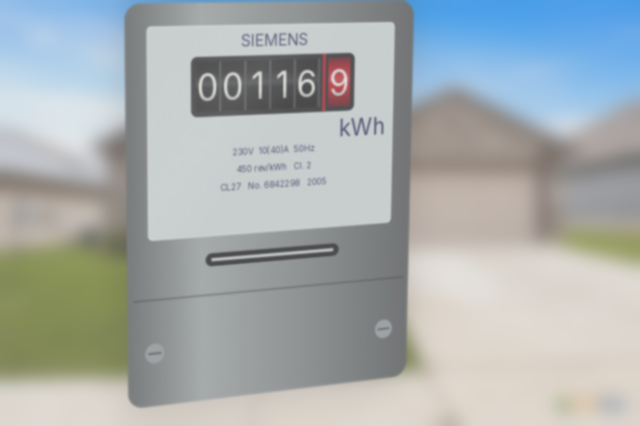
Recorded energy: 116.9 kWh
